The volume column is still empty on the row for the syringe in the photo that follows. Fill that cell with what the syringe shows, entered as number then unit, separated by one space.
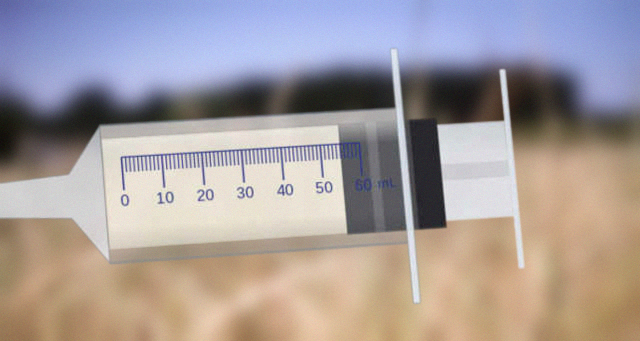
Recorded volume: 55 mL
